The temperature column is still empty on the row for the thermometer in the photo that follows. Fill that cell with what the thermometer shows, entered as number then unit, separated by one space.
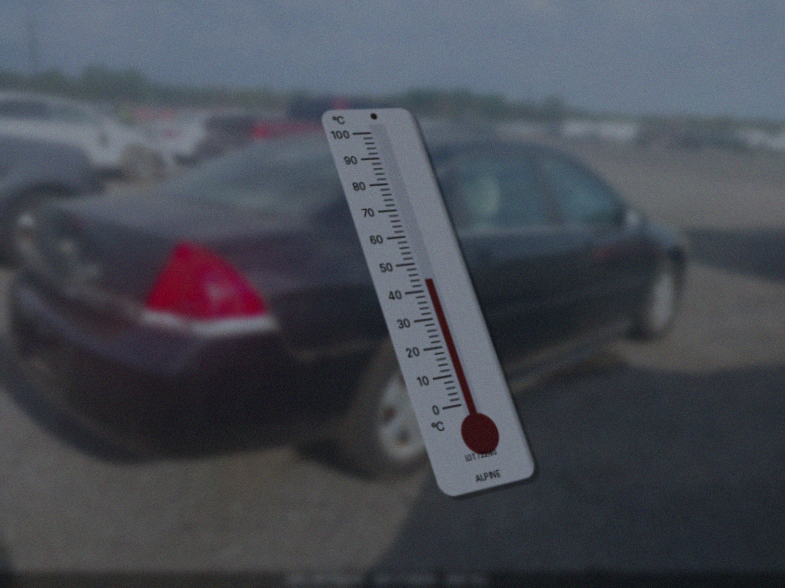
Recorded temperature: 44 °C
